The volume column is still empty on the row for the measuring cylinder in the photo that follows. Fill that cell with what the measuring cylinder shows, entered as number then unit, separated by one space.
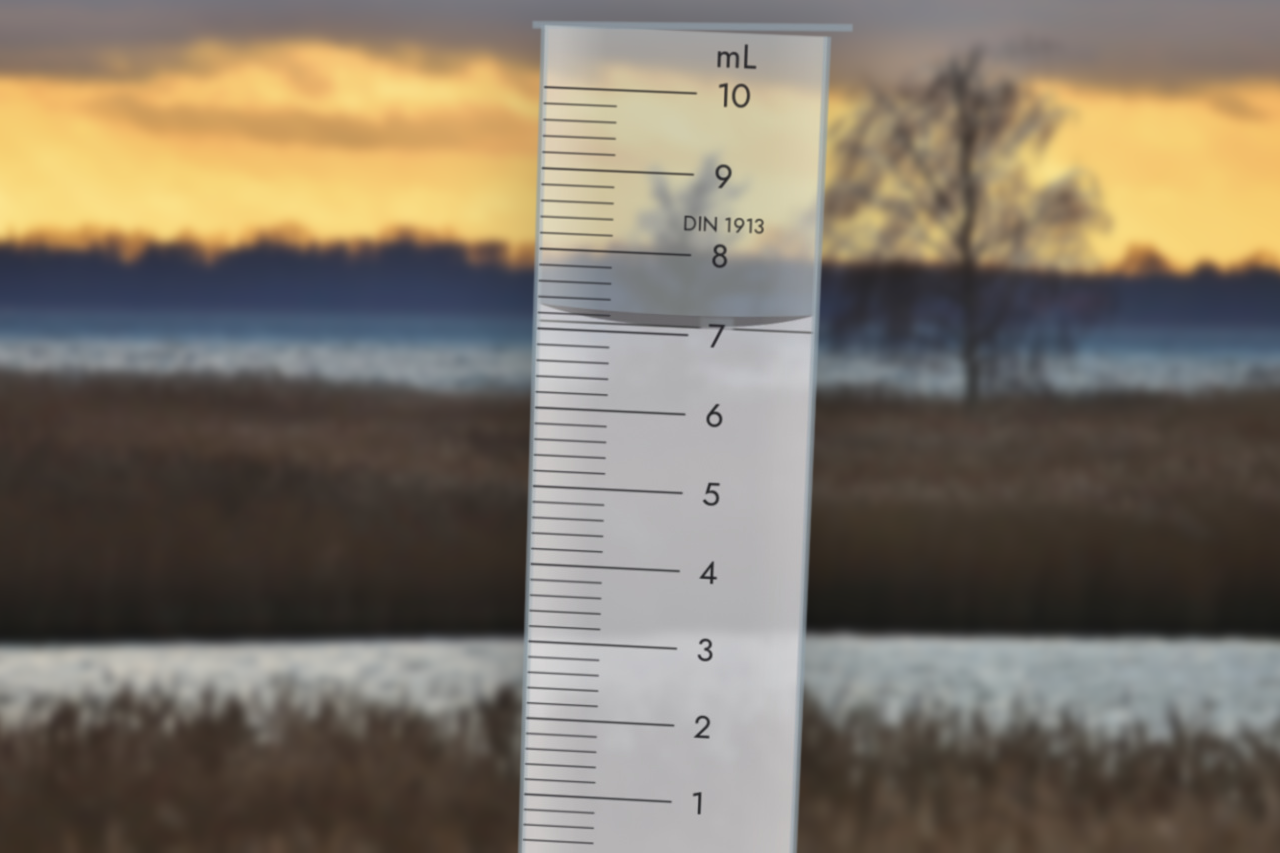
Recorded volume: 7.1 mL
